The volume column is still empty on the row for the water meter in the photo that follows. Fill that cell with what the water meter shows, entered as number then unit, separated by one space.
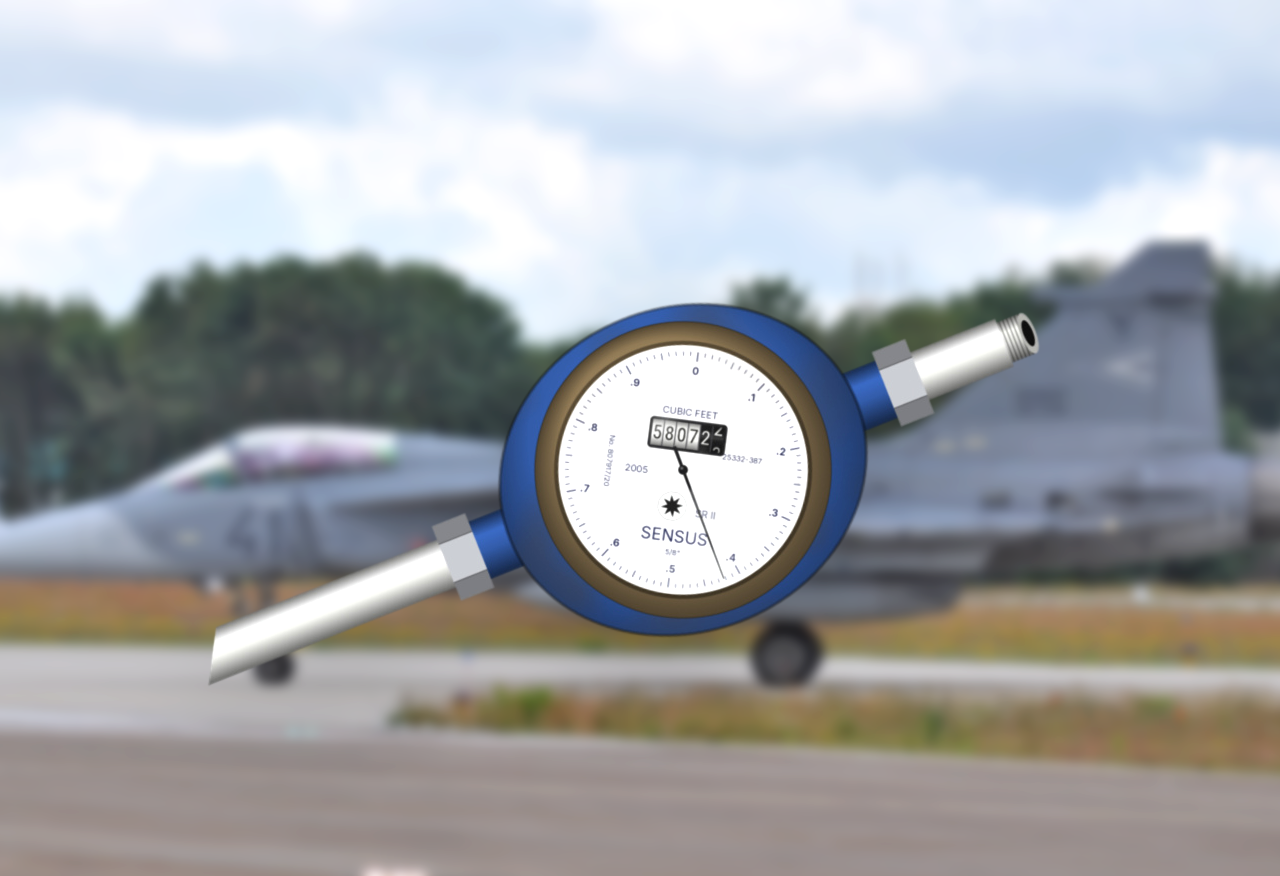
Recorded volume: 580722.42 ft³
